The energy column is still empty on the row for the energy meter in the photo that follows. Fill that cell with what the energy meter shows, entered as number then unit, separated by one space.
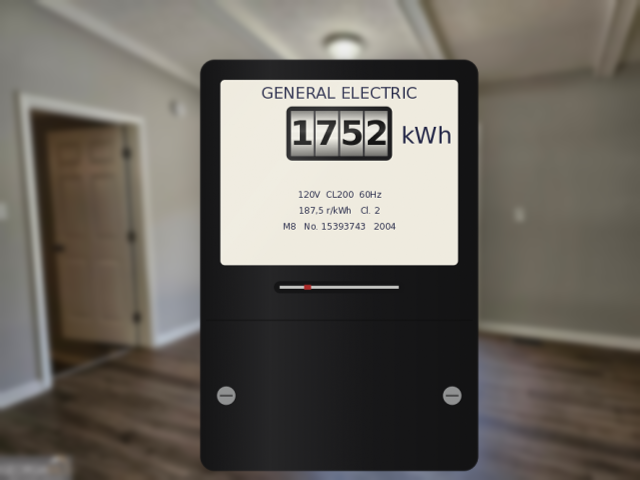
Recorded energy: 1752 kWh
